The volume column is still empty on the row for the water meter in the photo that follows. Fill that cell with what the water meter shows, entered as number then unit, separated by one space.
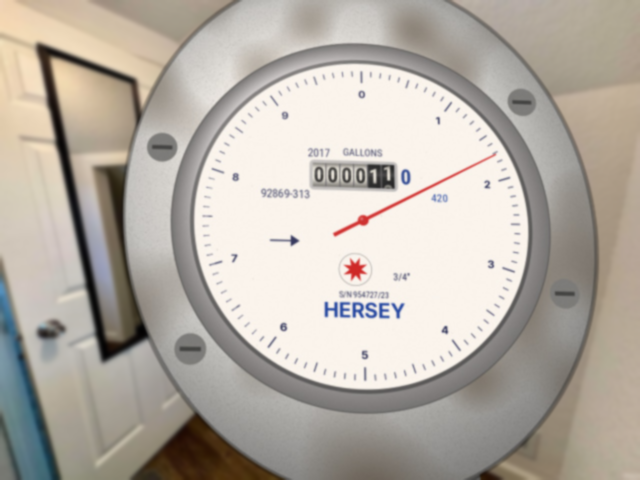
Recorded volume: 111.7 gal
